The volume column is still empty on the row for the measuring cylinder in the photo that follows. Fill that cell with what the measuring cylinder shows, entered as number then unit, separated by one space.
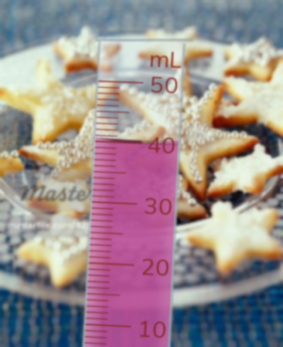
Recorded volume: 40 mL
